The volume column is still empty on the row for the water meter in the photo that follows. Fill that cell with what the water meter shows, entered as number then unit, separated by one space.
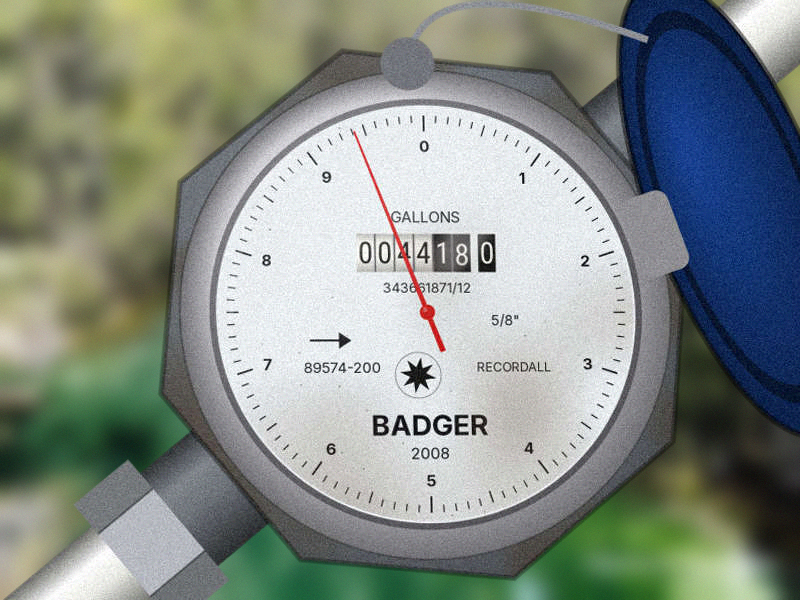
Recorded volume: 44179.4 gal
